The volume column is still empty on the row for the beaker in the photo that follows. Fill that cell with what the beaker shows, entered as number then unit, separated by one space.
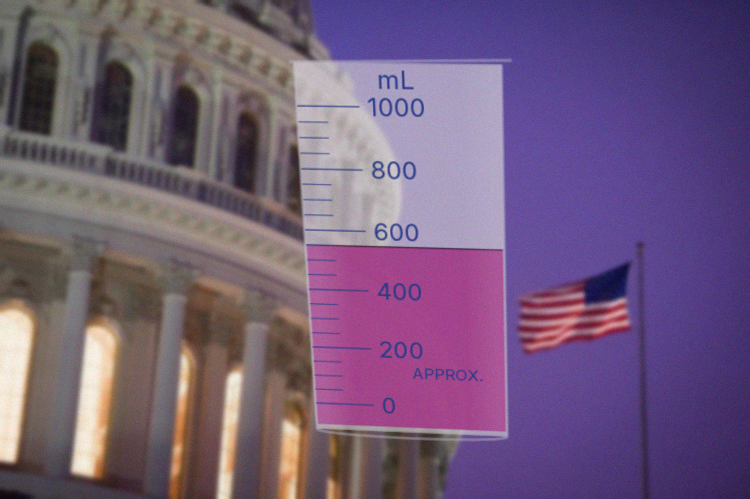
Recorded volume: 550 mL
